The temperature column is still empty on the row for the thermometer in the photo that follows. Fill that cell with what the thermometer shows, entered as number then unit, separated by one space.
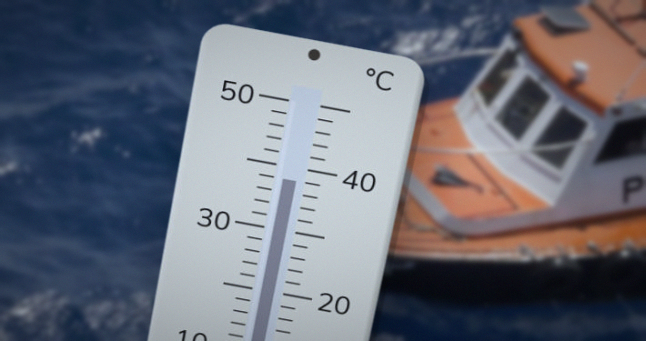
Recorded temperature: 38 °C
